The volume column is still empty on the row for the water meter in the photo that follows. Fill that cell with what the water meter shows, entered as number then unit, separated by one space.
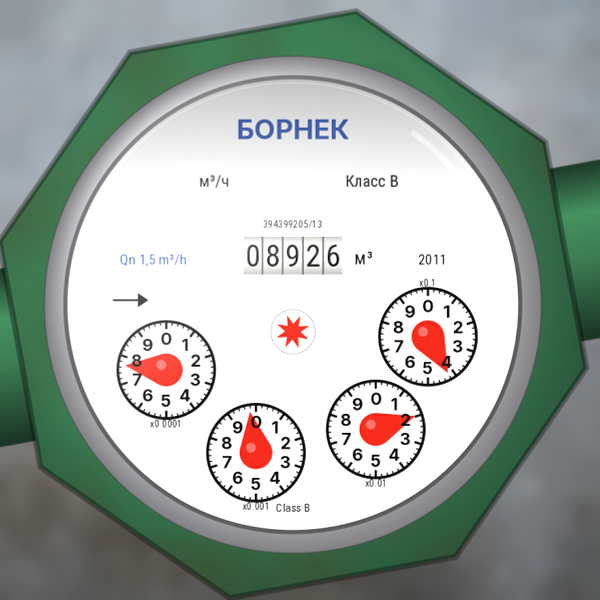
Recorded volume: 8926.4197 m³
